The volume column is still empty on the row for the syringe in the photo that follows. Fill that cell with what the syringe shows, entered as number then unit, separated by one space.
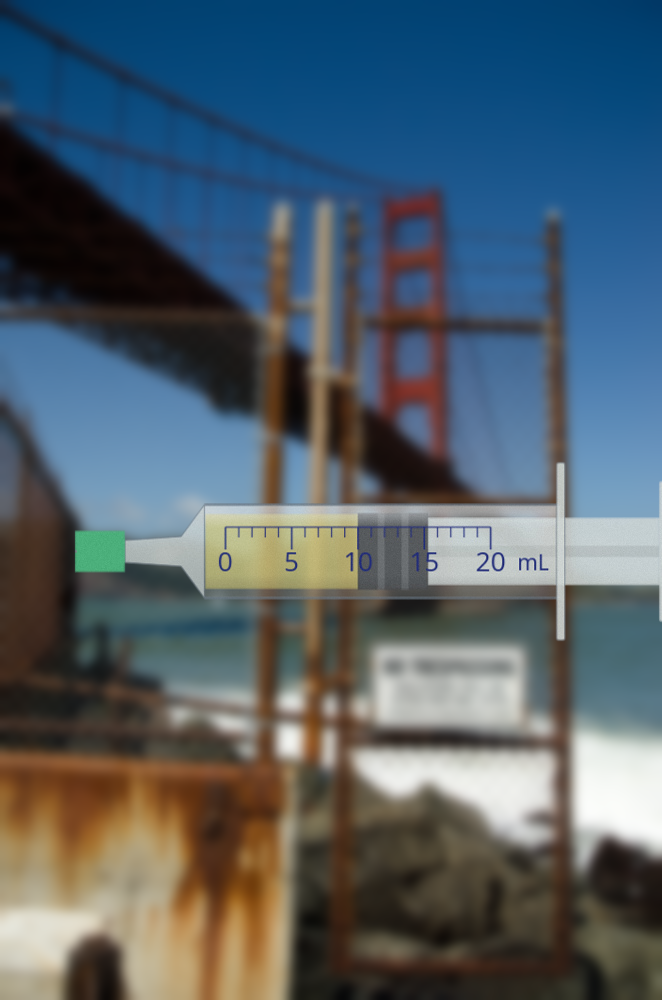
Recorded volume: 10 mL
